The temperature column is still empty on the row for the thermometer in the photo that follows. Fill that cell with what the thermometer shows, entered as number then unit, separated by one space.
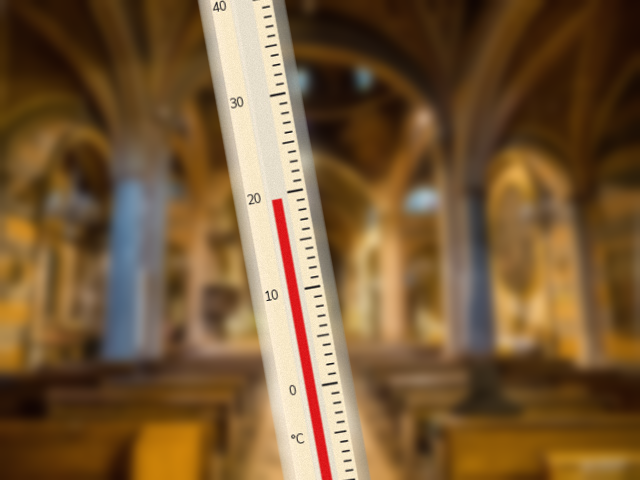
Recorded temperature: 19.5 °C
